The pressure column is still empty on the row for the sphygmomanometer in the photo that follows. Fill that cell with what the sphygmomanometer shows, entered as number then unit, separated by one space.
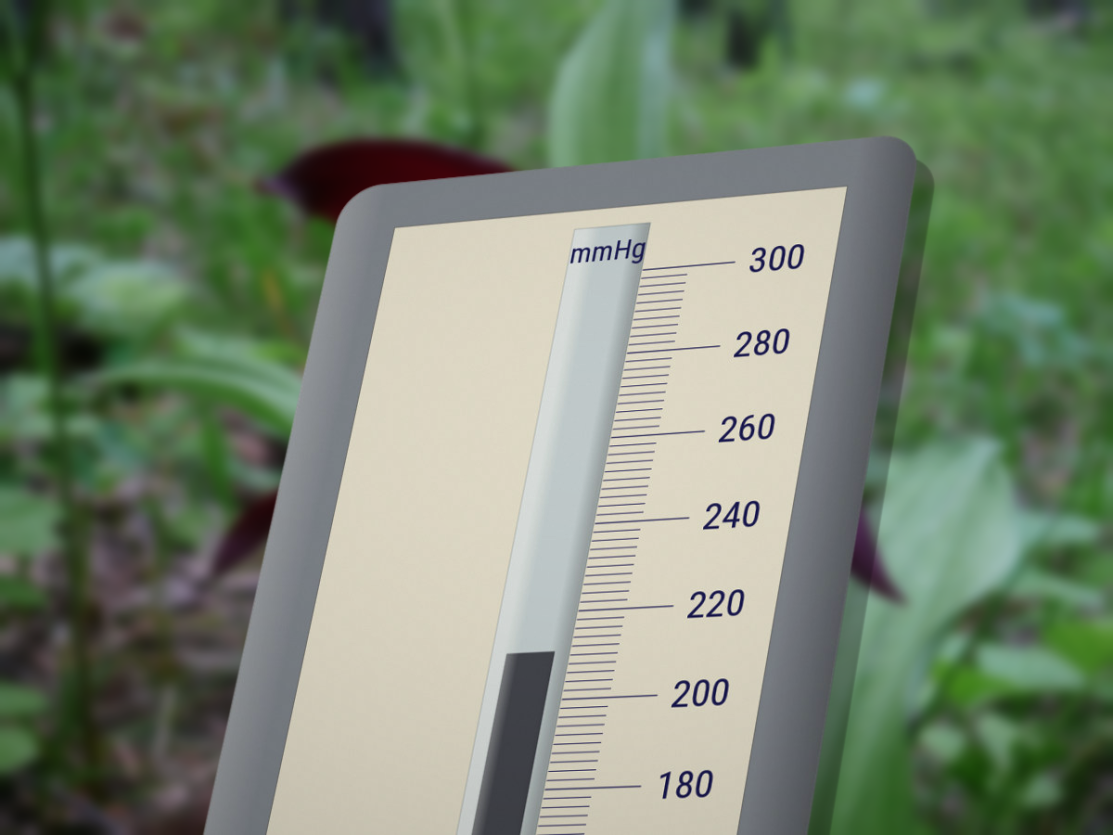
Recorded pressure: 211 mmHg
